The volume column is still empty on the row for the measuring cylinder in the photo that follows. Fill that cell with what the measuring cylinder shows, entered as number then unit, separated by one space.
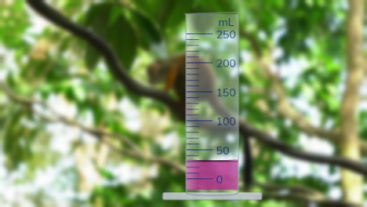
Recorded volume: 30 mL
